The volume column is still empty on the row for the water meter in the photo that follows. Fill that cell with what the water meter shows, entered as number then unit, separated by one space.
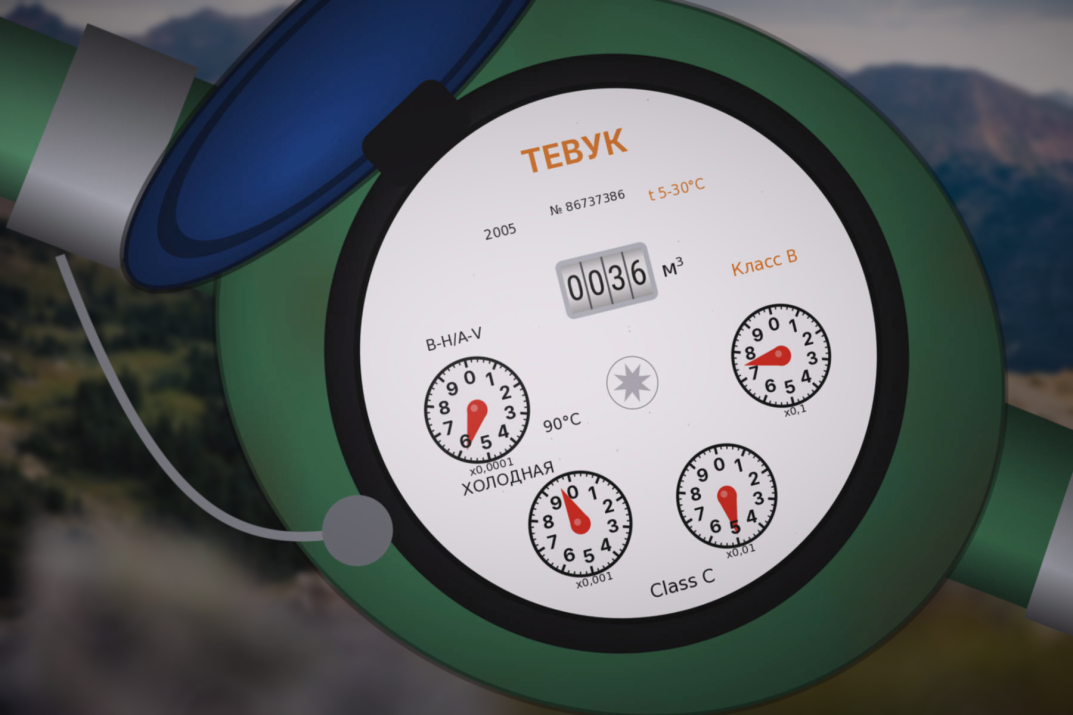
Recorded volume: 36.7495 m³
